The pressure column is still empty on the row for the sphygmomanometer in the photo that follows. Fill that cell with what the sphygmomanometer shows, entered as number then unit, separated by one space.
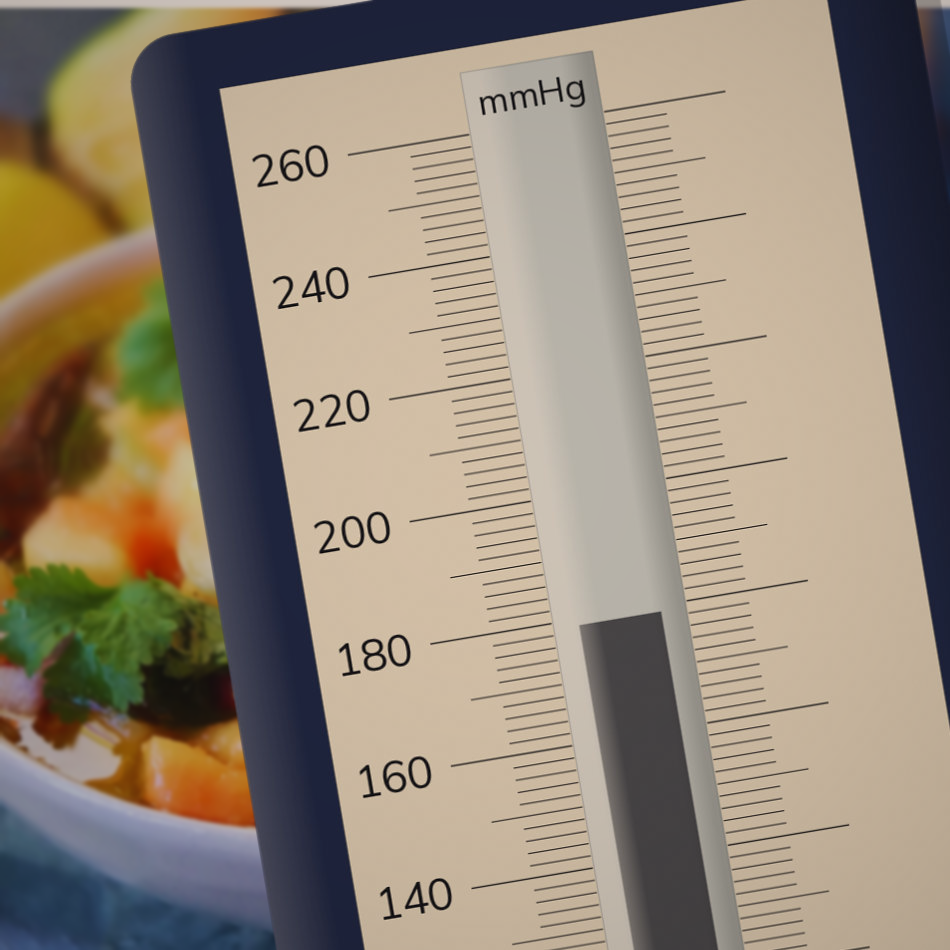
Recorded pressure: 179 mmHg
